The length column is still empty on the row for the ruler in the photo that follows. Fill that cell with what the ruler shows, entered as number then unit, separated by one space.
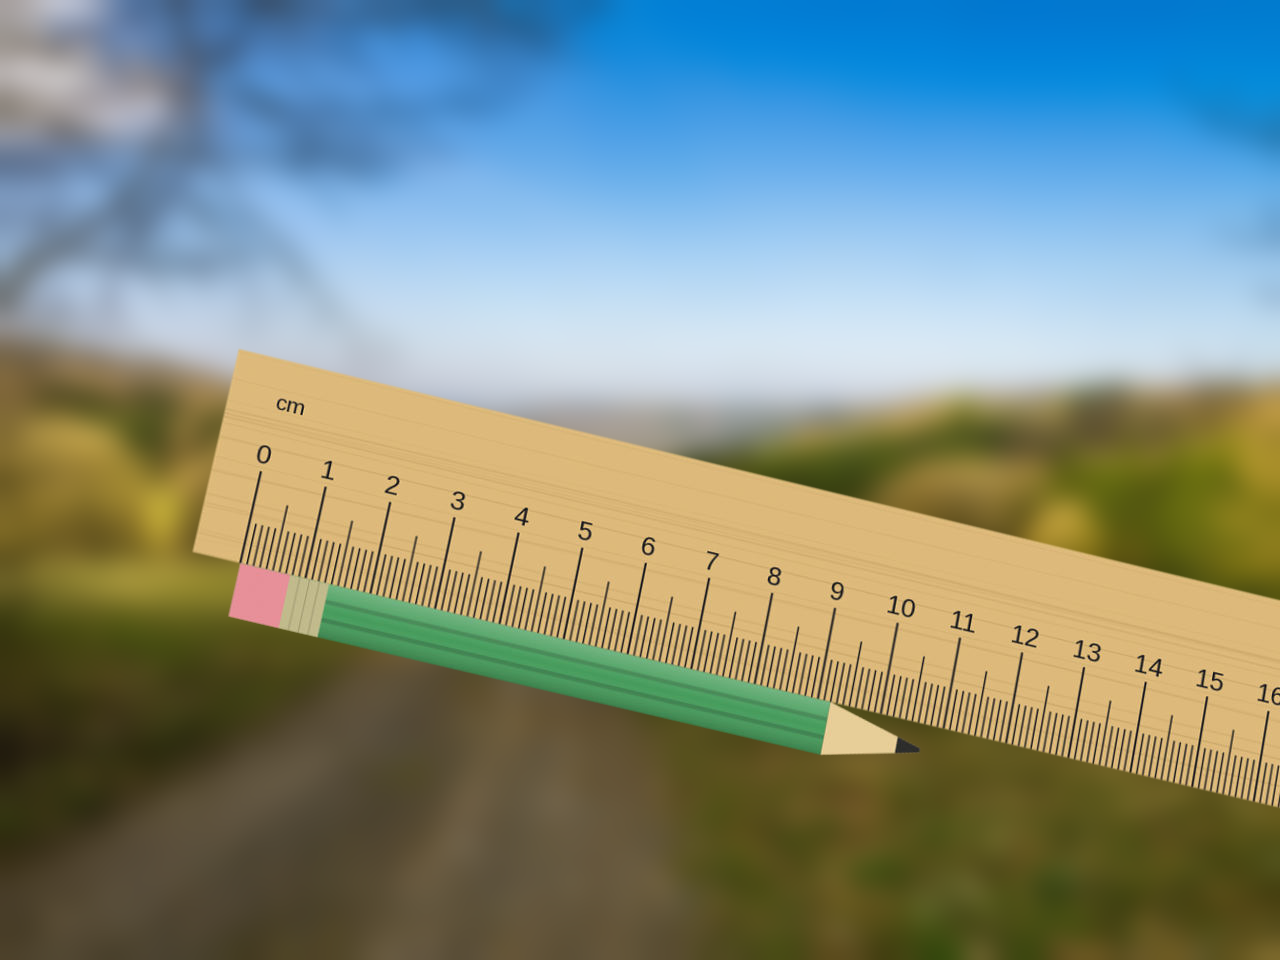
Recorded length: 10.7 cm
